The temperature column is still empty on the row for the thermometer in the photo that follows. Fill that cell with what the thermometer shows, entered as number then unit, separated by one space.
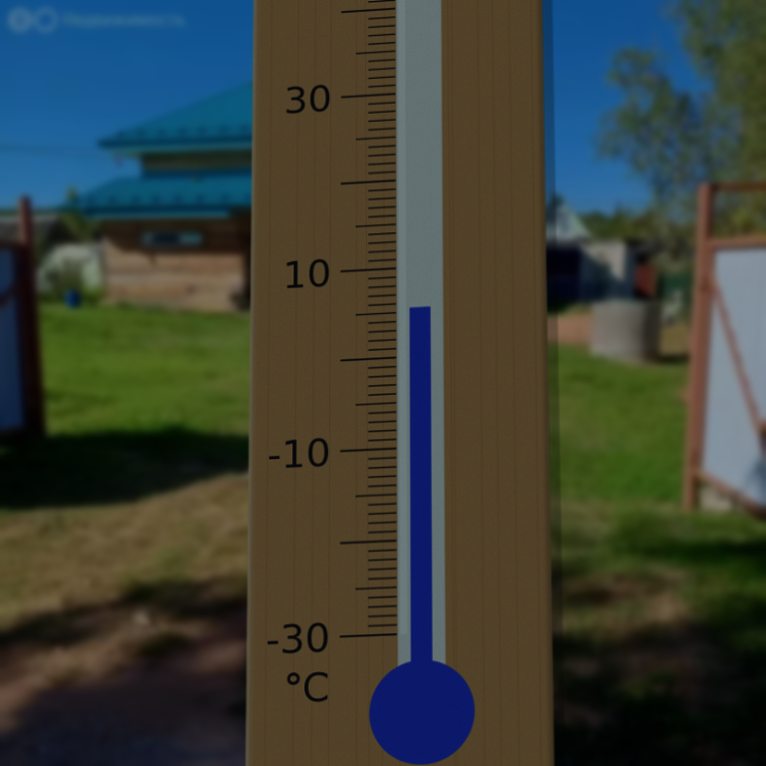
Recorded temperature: 5.5 °C
